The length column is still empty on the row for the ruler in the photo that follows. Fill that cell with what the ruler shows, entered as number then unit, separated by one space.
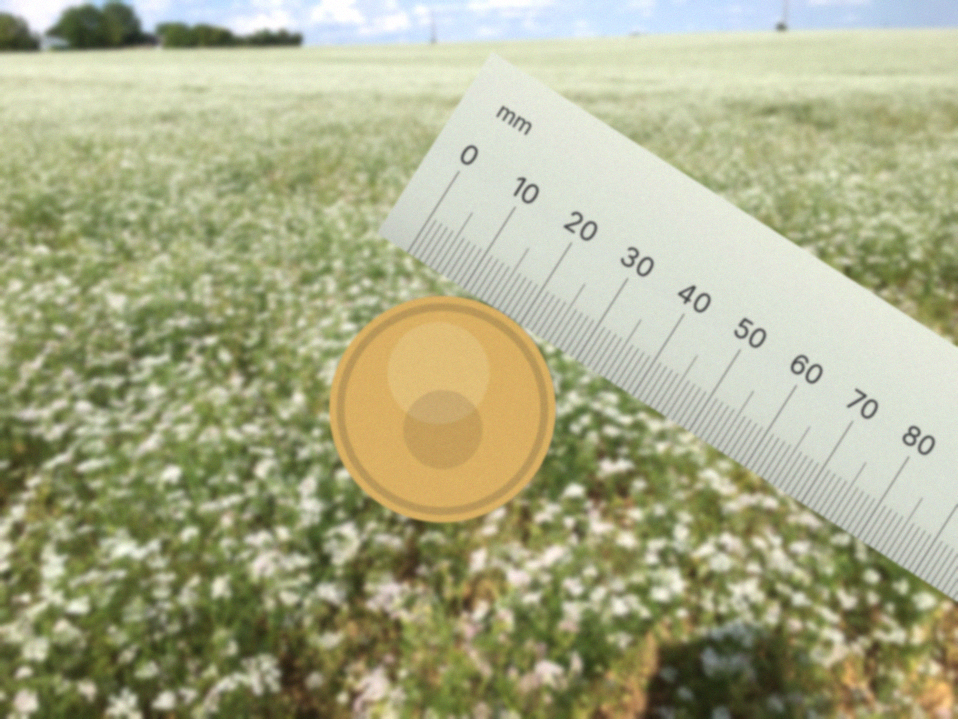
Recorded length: 34 mm
